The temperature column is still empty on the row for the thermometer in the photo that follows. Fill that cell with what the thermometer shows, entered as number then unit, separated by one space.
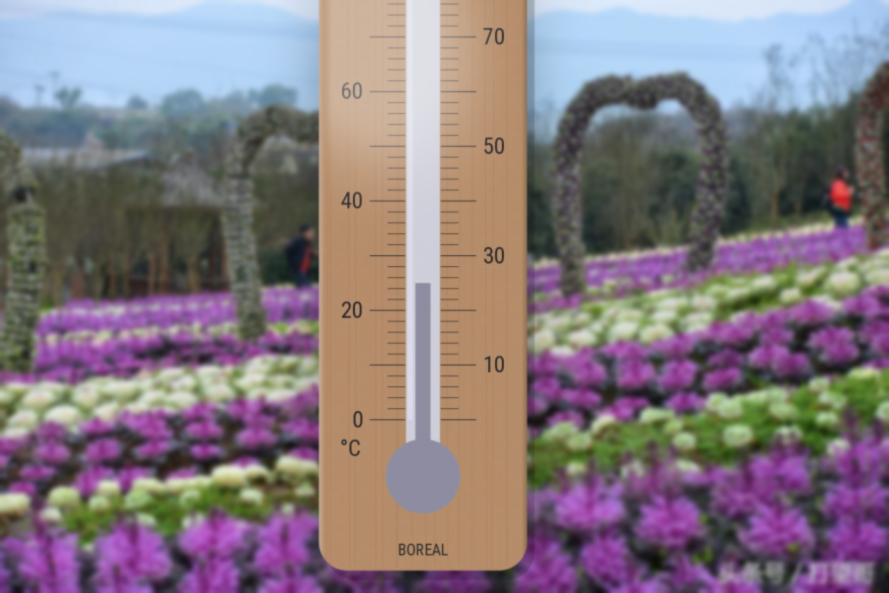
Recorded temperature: 25 °C
